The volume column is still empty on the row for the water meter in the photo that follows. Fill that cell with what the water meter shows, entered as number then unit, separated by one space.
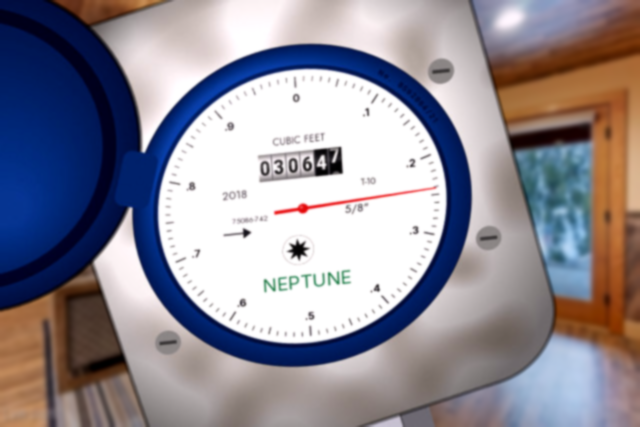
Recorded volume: 30647.24 ft³
